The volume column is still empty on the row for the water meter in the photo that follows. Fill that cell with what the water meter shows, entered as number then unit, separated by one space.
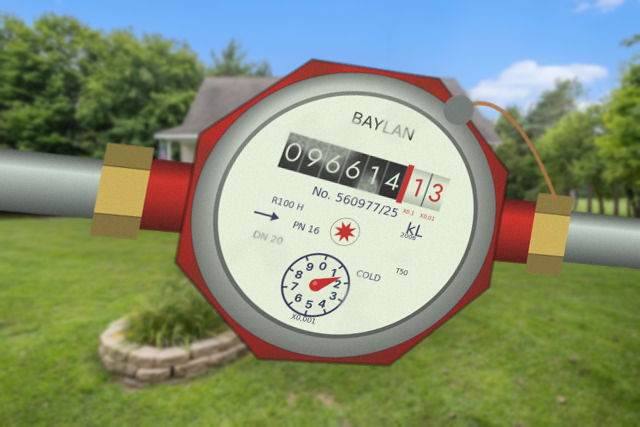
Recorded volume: 96614.131 kL
